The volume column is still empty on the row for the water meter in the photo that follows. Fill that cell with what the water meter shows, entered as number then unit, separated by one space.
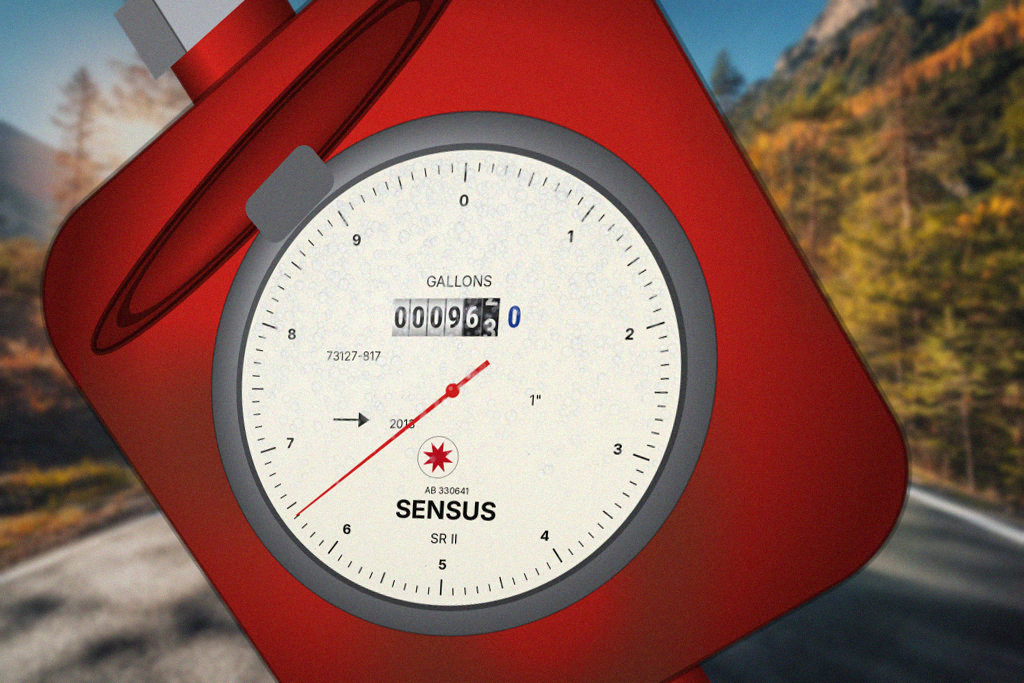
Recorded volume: 9626.4 gal
